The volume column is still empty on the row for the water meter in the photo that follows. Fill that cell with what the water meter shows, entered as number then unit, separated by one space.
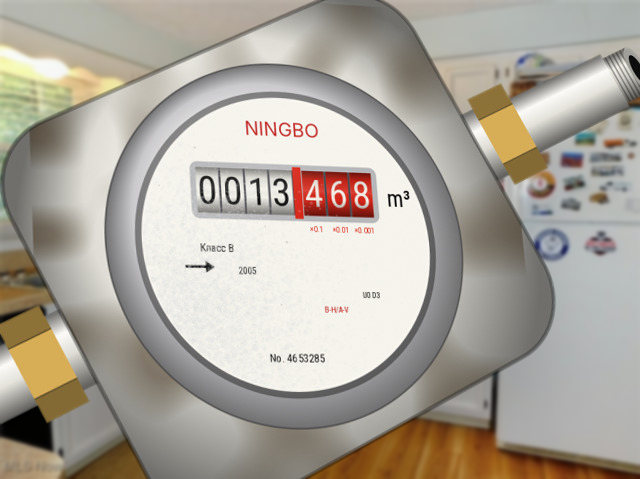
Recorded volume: 13.468 m³
